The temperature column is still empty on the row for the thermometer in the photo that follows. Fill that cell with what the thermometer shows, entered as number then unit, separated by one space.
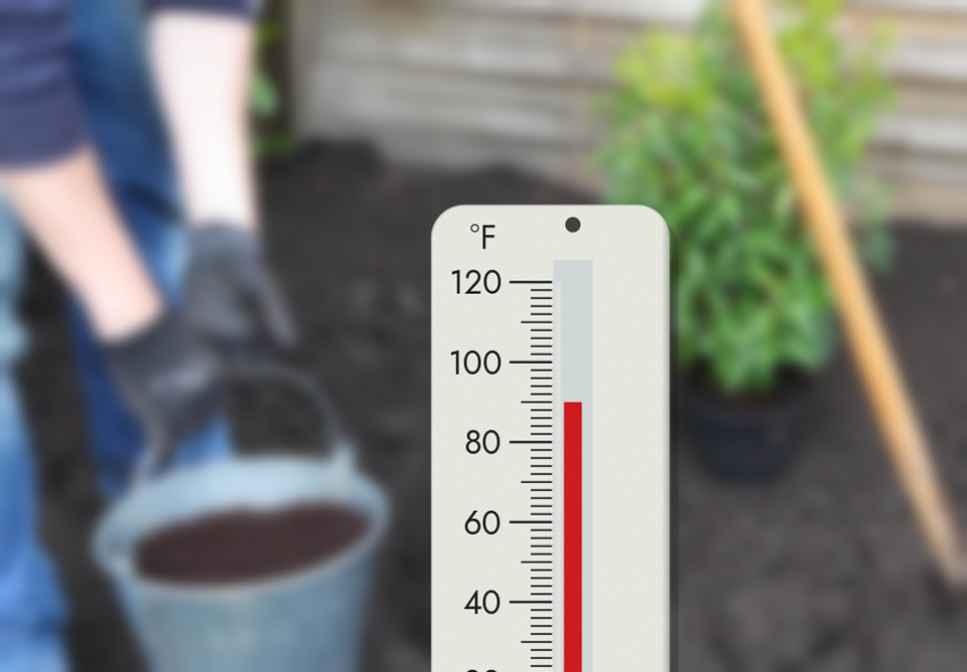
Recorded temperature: 90 °F
